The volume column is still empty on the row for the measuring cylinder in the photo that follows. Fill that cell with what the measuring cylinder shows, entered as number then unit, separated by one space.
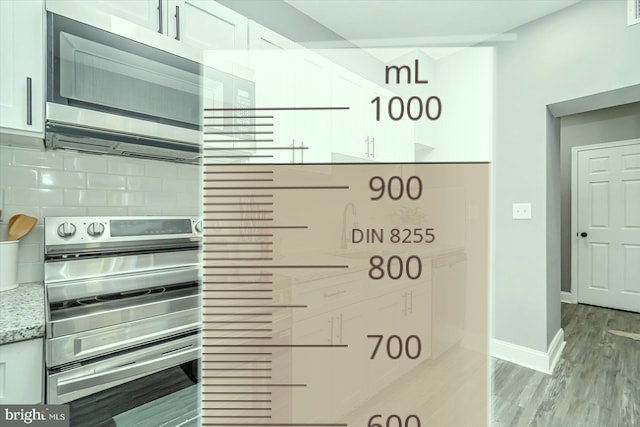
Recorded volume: 930 mL
